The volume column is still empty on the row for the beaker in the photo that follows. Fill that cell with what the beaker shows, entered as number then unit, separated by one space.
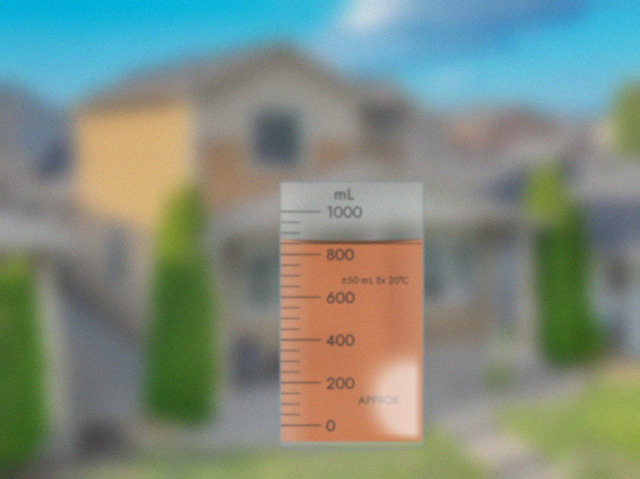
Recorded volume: 850 mL
